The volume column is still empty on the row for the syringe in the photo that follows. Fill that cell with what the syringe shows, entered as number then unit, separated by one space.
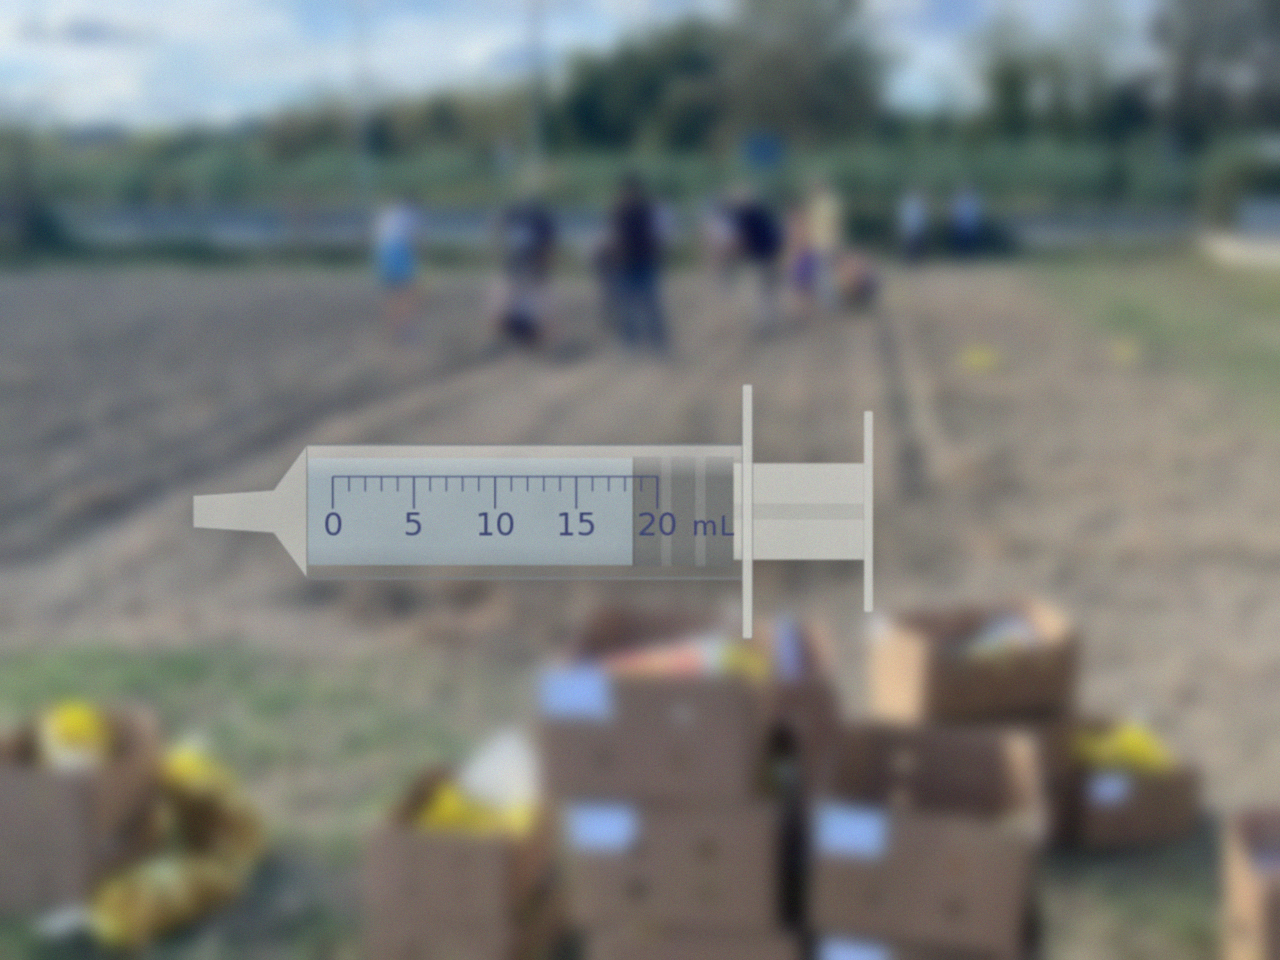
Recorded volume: 18.5 mL
